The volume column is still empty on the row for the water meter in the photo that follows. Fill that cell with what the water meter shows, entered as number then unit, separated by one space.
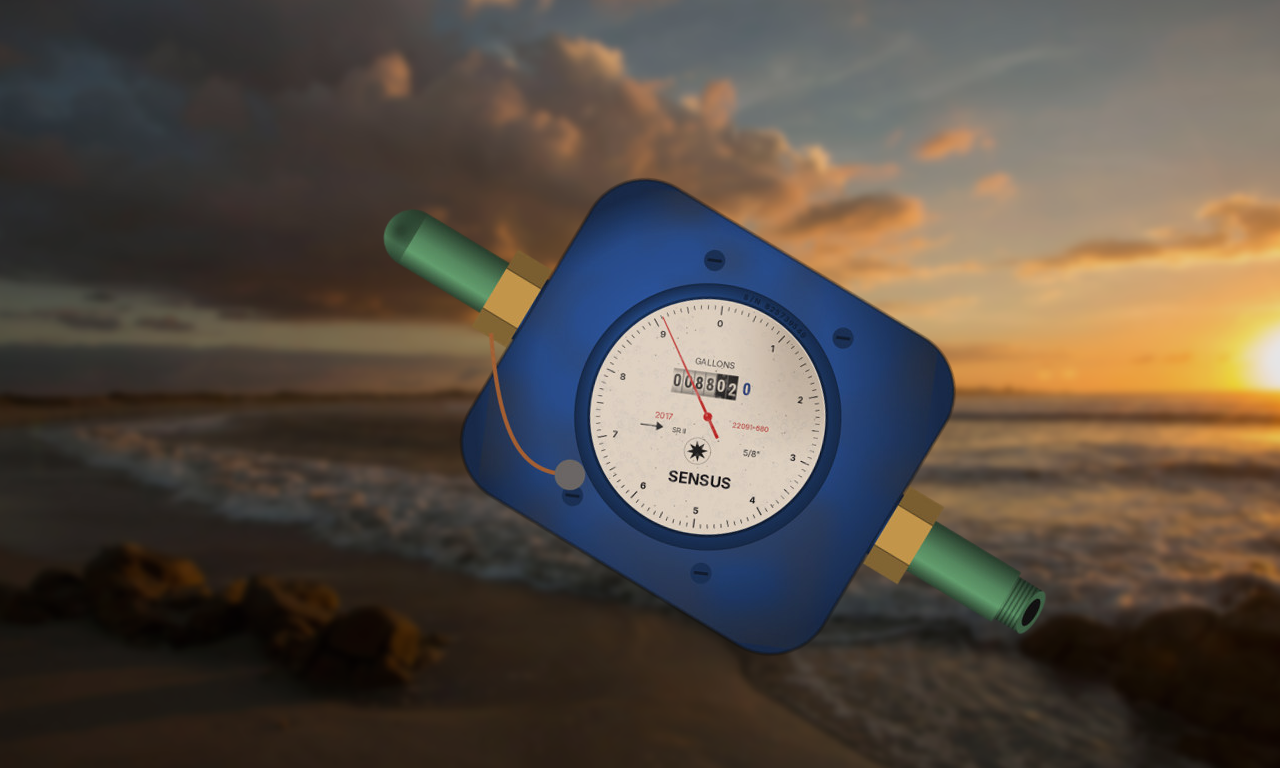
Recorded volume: 88019.1 gal
